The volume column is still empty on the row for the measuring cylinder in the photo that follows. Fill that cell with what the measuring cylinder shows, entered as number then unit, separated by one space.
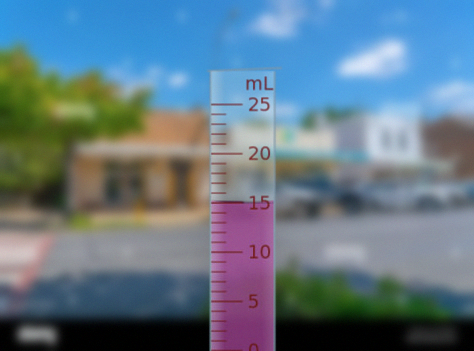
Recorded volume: 15 mL
